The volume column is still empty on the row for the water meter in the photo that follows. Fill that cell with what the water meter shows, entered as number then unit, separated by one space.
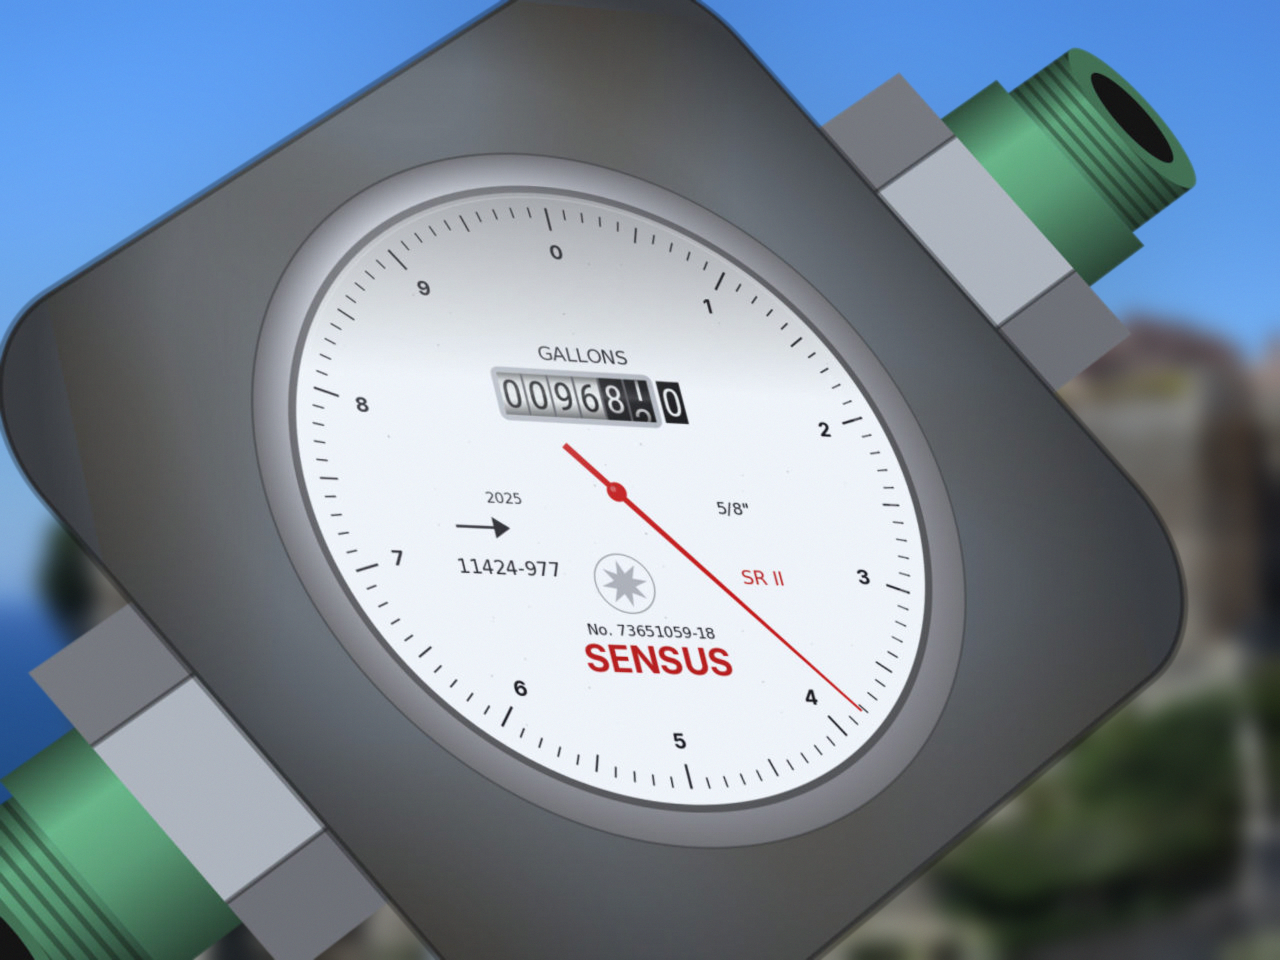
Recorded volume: 96813.8 gal
